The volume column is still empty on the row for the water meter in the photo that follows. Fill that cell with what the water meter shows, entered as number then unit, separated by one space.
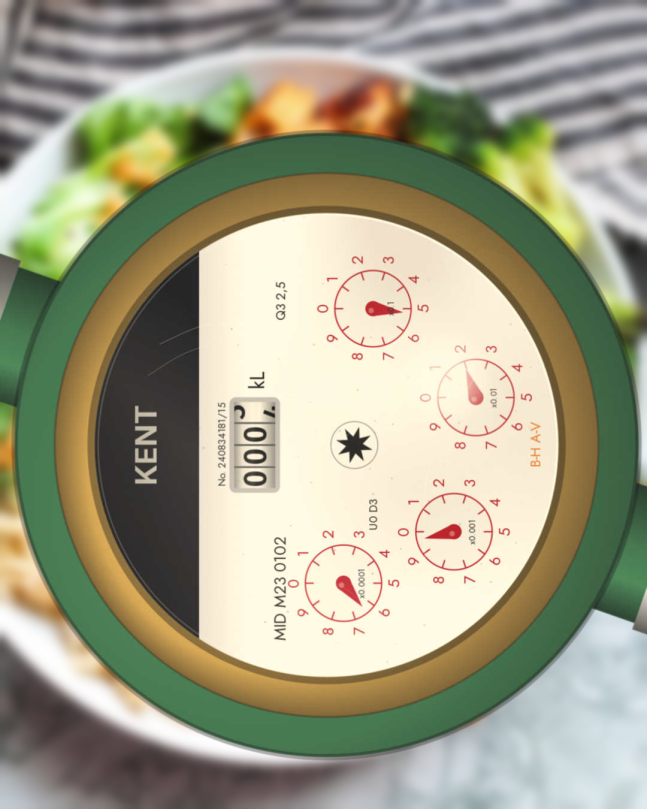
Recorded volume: 3.5196 kL
